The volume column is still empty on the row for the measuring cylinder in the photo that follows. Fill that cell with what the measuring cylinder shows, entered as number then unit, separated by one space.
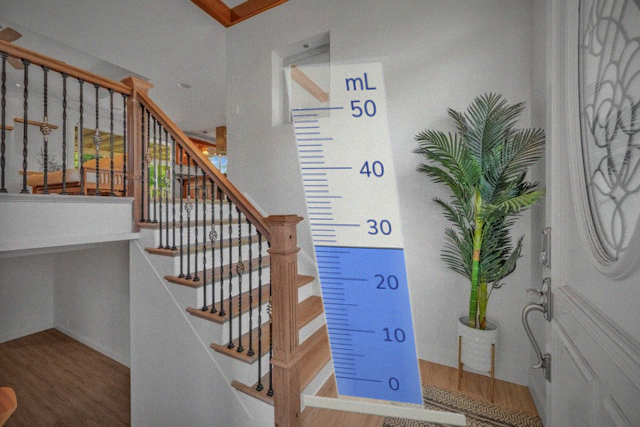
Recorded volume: 26 mL
